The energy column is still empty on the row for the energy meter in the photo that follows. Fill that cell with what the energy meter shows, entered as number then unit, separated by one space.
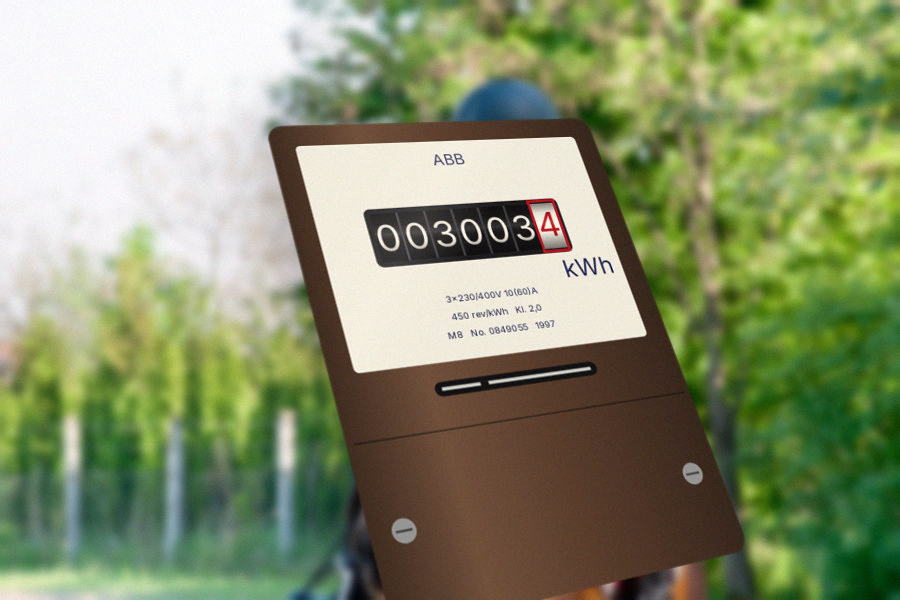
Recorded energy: 3003.4 kWh
